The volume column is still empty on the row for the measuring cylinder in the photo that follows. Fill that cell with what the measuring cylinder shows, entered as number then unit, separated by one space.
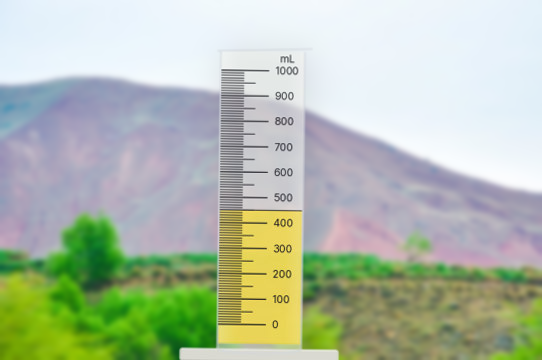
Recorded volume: 450 mL
